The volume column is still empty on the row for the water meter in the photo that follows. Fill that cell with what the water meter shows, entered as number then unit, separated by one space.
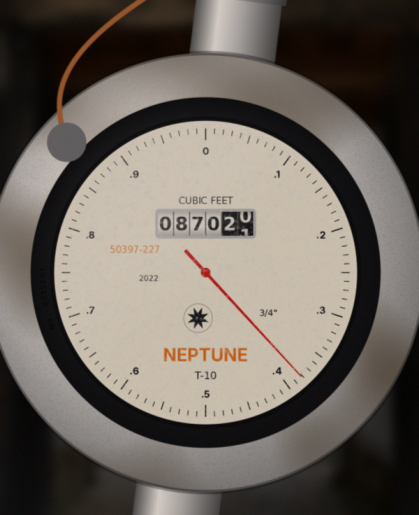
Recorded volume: 87020.38 ft³
